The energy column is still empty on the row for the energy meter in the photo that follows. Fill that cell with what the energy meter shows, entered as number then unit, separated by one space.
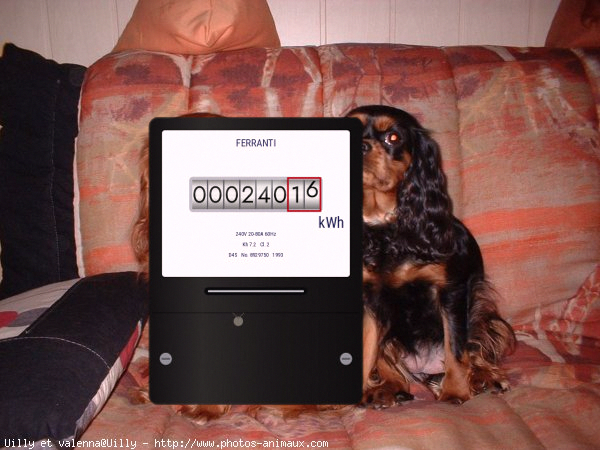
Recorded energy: 240.16 kWh
